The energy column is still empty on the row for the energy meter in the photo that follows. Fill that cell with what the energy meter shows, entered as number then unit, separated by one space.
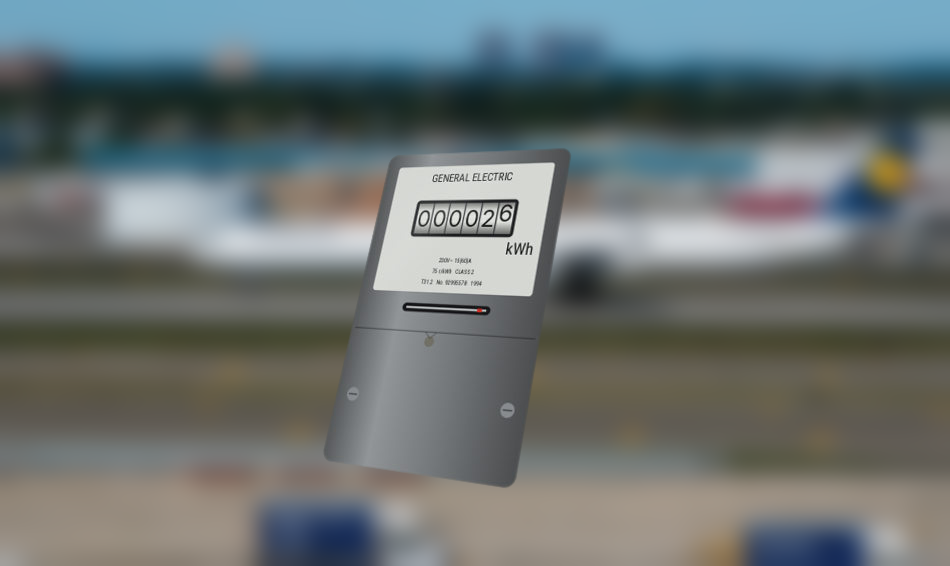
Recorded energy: 26 kWh
